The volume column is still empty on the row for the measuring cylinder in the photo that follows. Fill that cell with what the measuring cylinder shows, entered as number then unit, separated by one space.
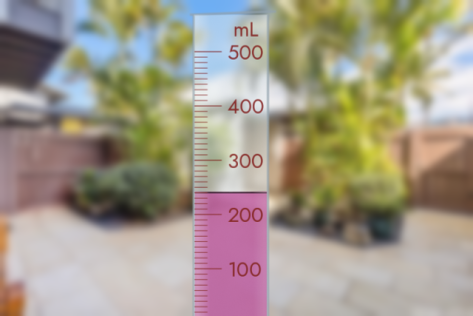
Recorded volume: 240 mL
